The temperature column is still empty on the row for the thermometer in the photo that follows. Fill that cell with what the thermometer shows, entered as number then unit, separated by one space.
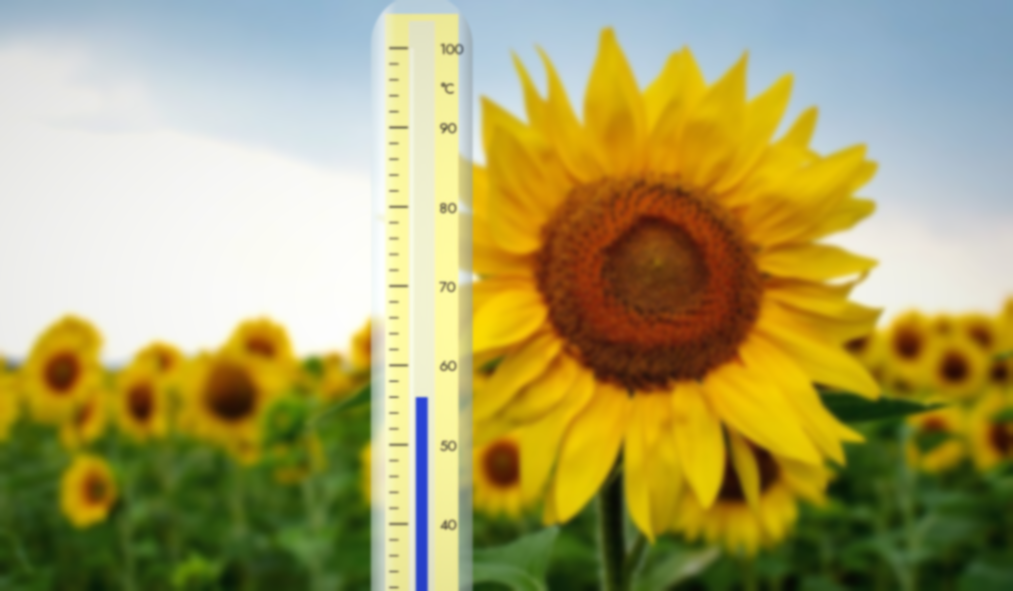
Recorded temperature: 56 °C
